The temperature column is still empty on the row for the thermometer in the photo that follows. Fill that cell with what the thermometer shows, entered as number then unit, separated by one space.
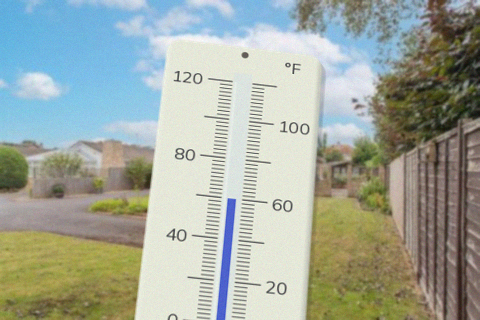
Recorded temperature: 60 °F
